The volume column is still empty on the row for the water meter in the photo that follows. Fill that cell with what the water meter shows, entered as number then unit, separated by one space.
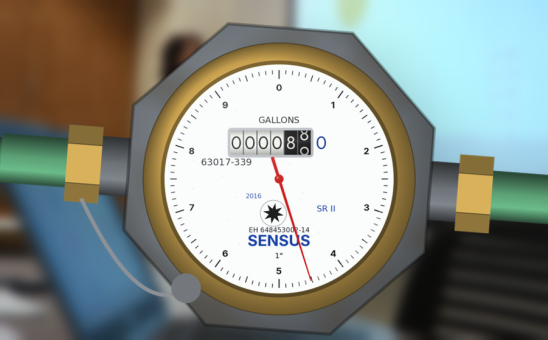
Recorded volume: 884.5 gal
